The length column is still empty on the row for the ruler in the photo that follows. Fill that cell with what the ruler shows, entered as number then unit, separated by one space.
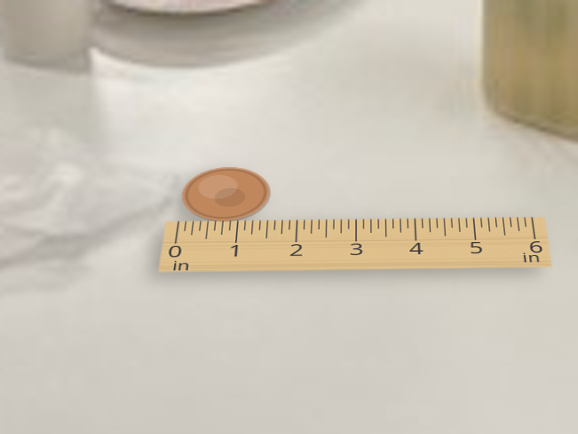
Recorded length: 1.5 in
